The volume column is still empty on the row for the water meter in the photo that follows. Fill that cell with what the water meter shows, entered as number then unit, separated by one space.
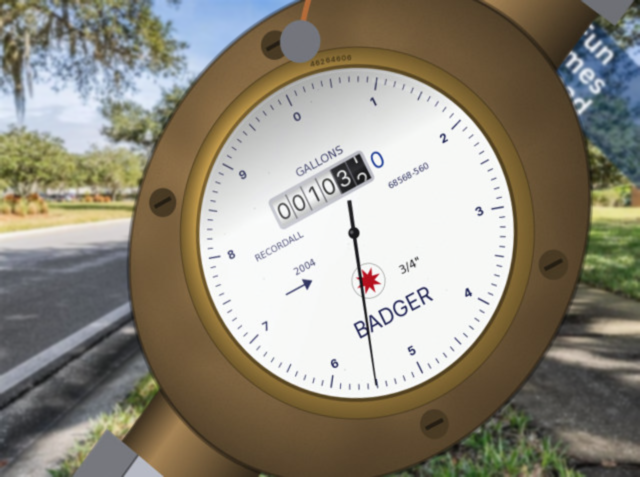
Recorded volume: 10315.5 gal
